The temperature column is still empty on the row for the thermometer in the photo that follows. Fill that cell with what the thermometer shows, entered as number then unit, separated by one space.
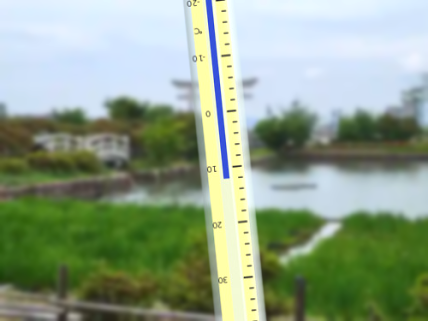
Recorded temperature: 12 °C
